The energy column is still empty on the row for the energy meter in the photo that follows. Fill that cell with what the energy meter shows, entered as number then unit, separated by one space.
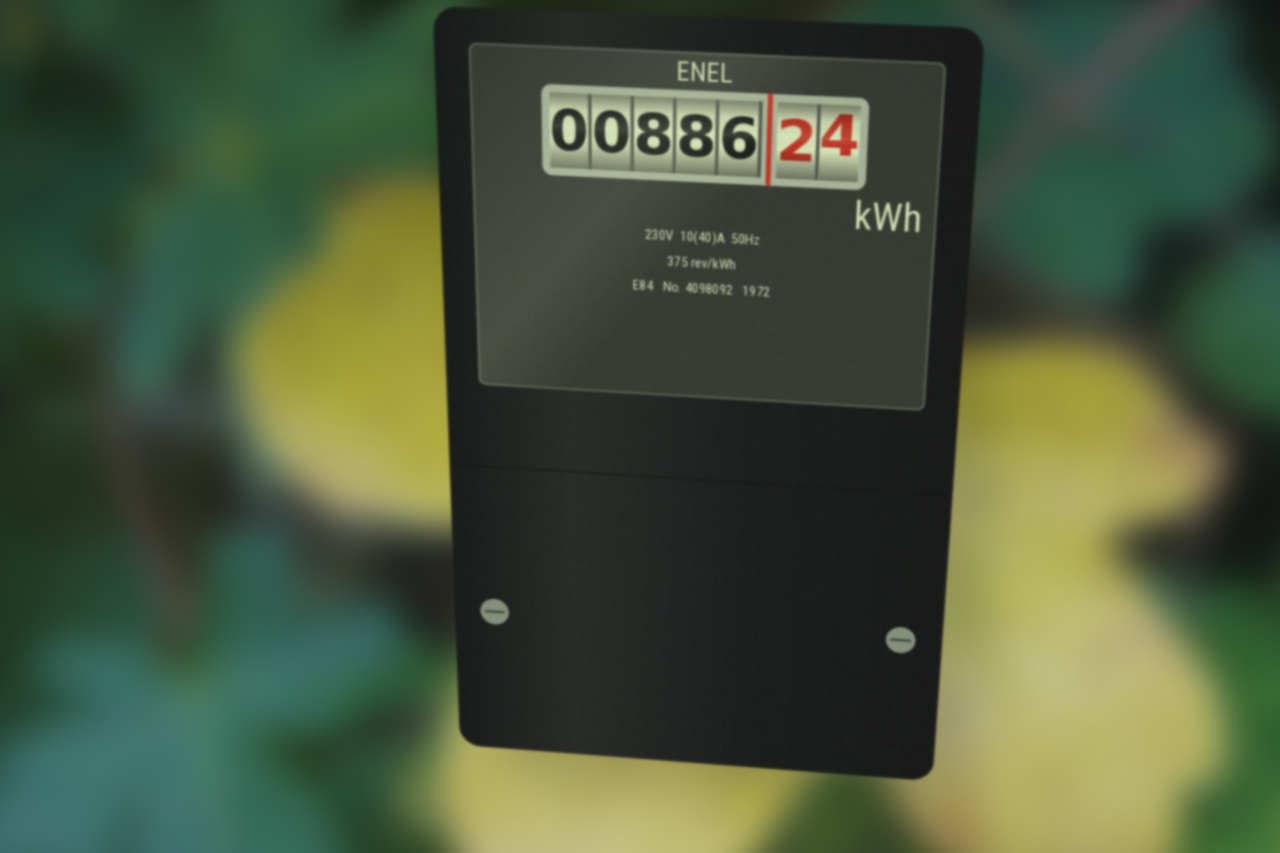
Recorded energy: 886.24 kWh
